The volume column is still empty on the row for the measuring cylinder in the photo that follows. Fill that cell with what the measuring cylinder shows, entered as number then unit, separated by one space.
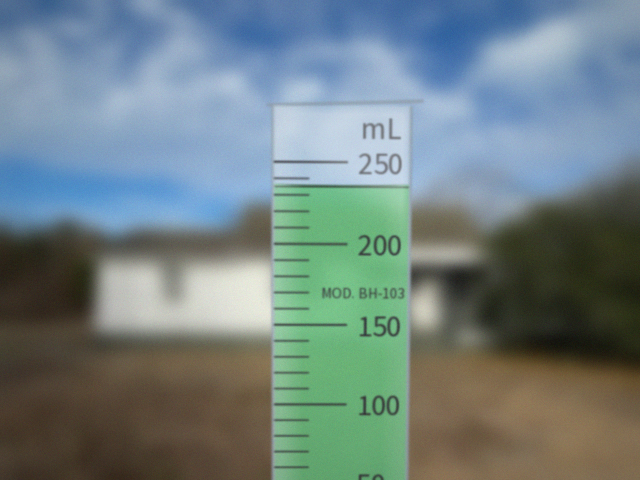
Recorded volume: 235 mL
